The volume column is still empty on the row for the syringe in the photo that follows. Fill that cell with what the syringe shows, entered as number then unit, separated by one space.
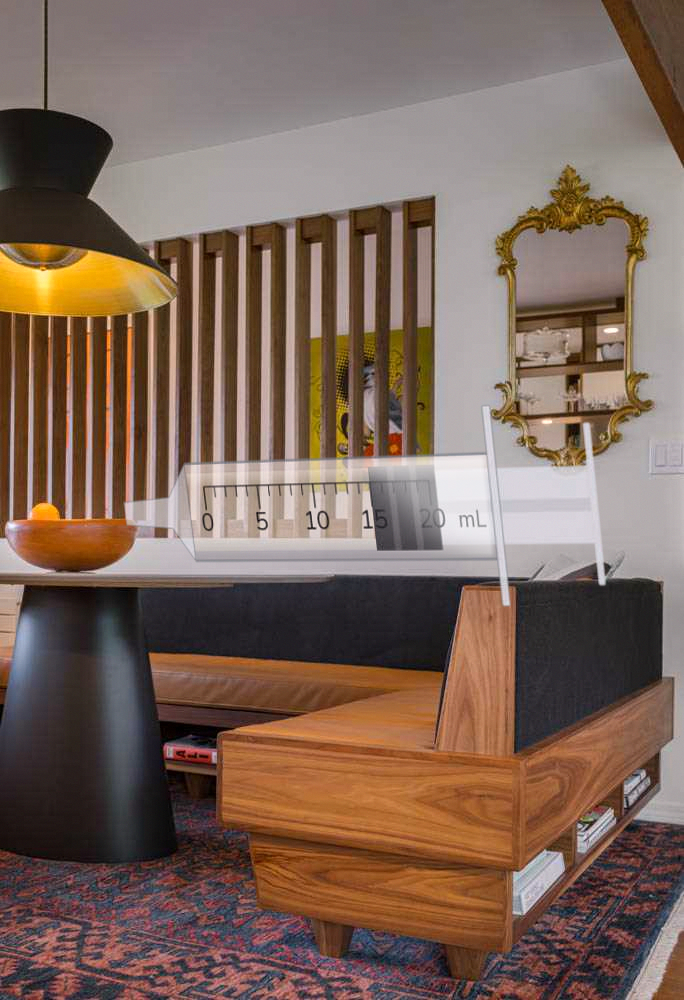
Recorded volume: 15 mL
